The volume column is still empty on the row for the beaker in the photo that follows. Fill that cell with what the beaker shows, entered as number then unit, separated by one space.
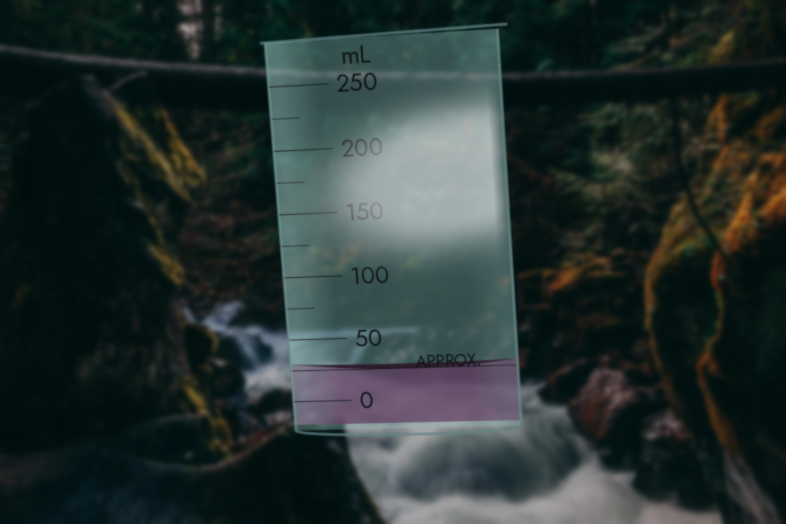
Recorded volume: 25 mL
